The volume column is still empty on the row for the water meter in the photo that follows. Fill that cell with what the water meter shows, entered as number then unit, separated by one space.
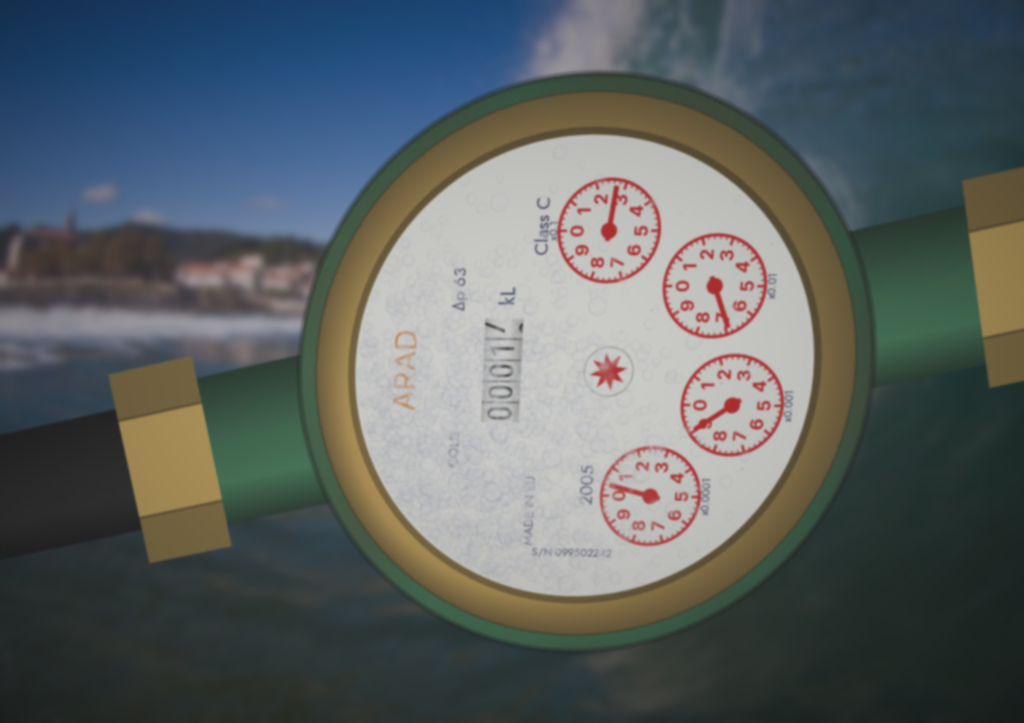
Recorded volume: 17.2690 kL
